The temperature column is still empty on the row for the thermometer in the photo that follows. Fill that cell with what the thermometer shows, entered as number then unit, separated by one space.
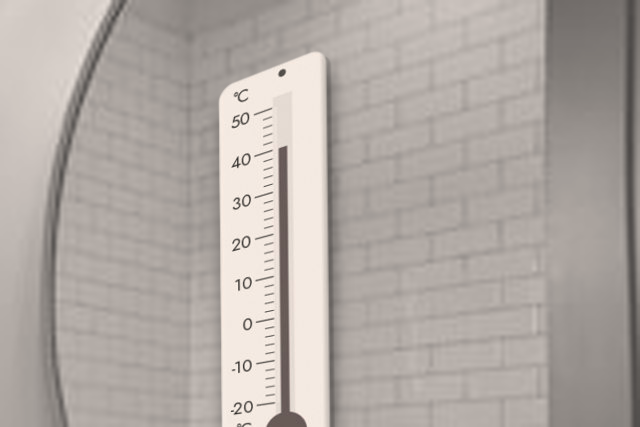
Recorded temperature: 40 °C
